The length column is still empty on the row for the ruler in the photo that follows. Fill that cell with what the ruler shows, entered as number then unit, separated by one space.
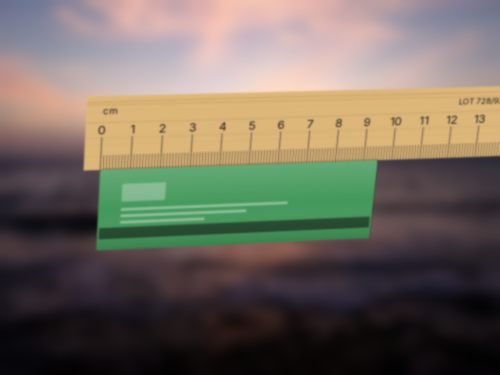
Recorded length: 9.5 cm
